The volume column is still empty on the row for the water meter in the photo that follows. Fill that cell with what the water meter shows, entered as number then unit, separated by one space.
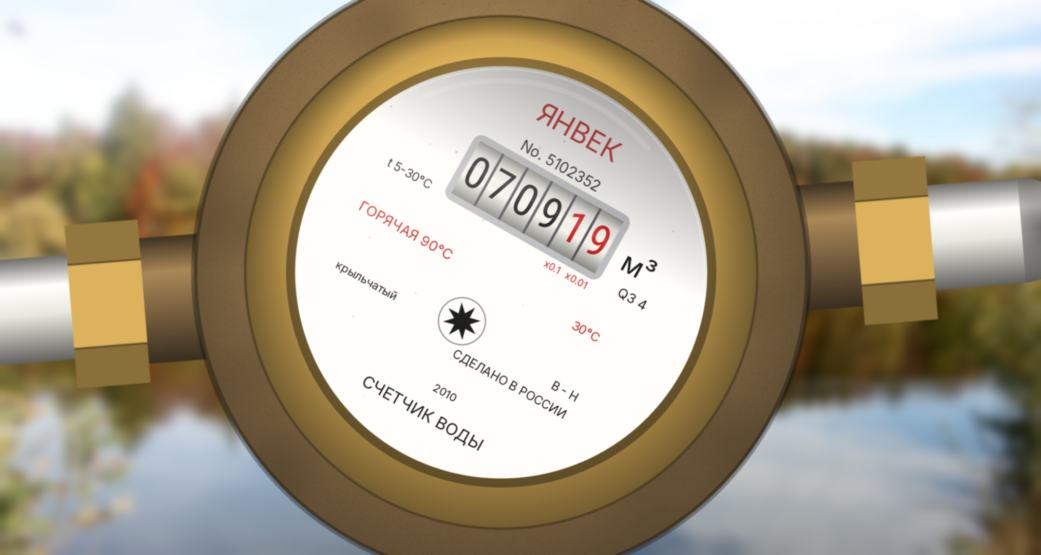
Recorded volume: 709.19 m³
